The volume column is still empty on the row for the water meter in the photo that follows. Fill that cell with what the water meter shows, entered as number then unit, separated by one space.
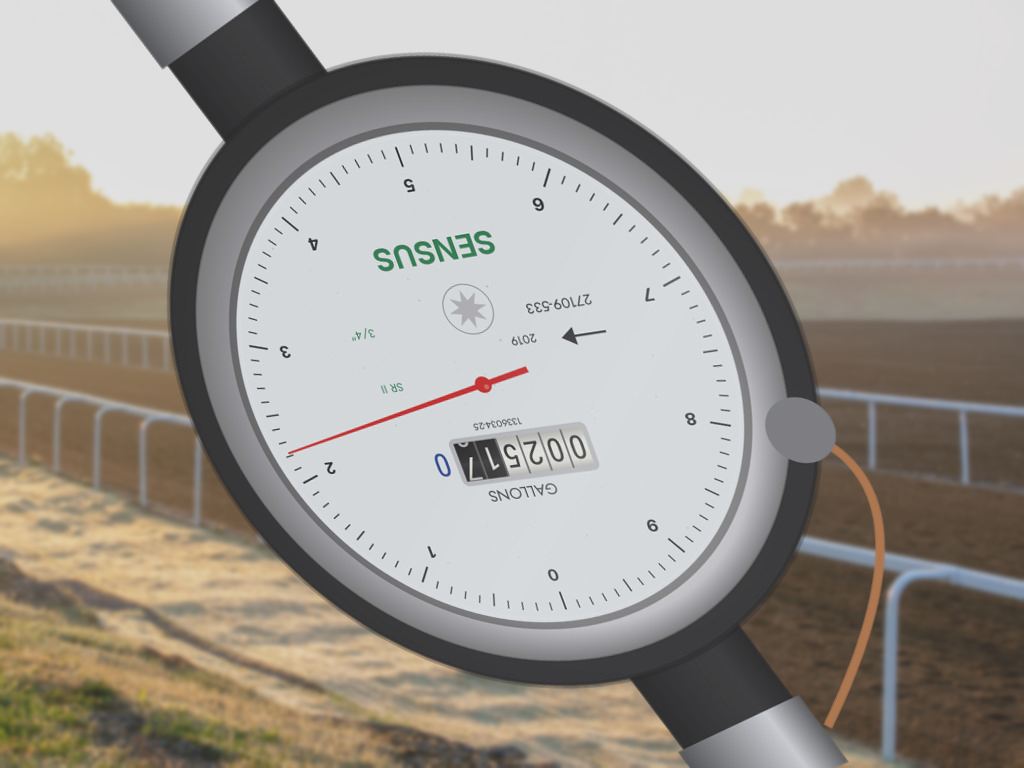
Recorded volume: 25172.2 gal
